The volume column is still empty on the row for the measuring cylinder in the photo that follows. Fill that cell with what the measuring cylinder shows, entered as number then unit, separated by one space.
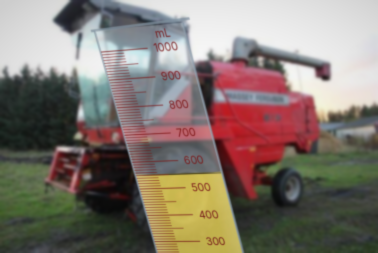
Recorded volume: 550 mL
